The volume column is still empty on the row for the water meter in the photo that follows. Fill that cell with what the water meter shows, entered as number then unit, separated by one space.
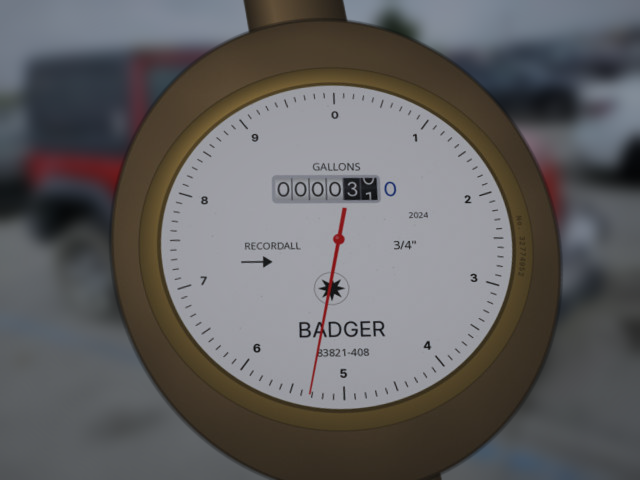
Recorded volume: 305.3 gal
